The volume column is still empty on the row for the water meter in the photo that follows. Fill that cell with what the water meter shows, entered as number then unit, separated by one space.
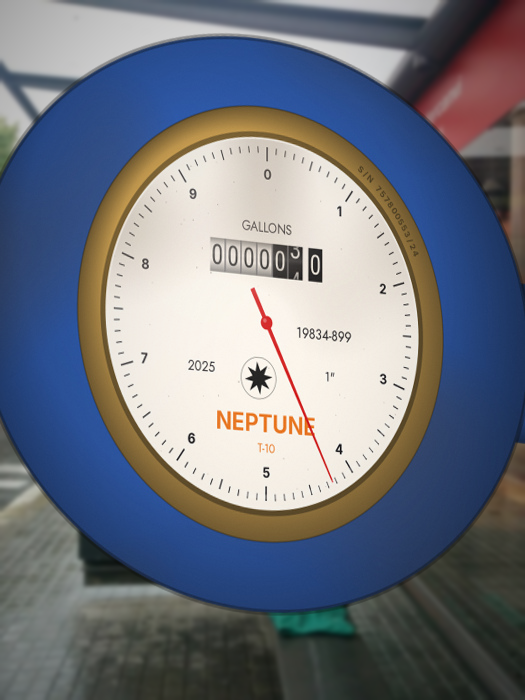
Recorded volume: 34.2 gal
